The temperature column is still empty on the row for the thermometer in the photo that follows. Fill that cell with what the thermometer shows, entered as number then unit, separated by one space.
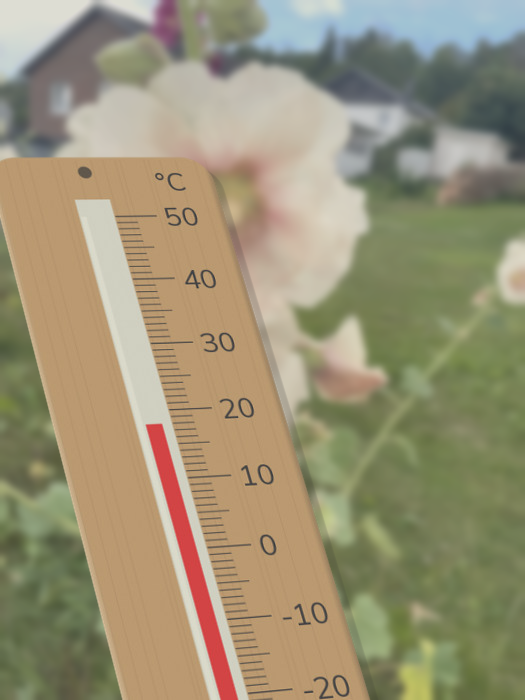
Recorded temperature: 18 °C
